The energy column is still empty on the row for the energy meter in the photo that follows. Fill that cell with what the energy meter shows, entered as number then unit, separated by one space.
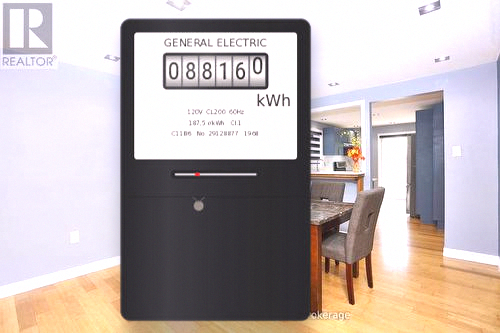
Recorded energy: 88160 kWh
